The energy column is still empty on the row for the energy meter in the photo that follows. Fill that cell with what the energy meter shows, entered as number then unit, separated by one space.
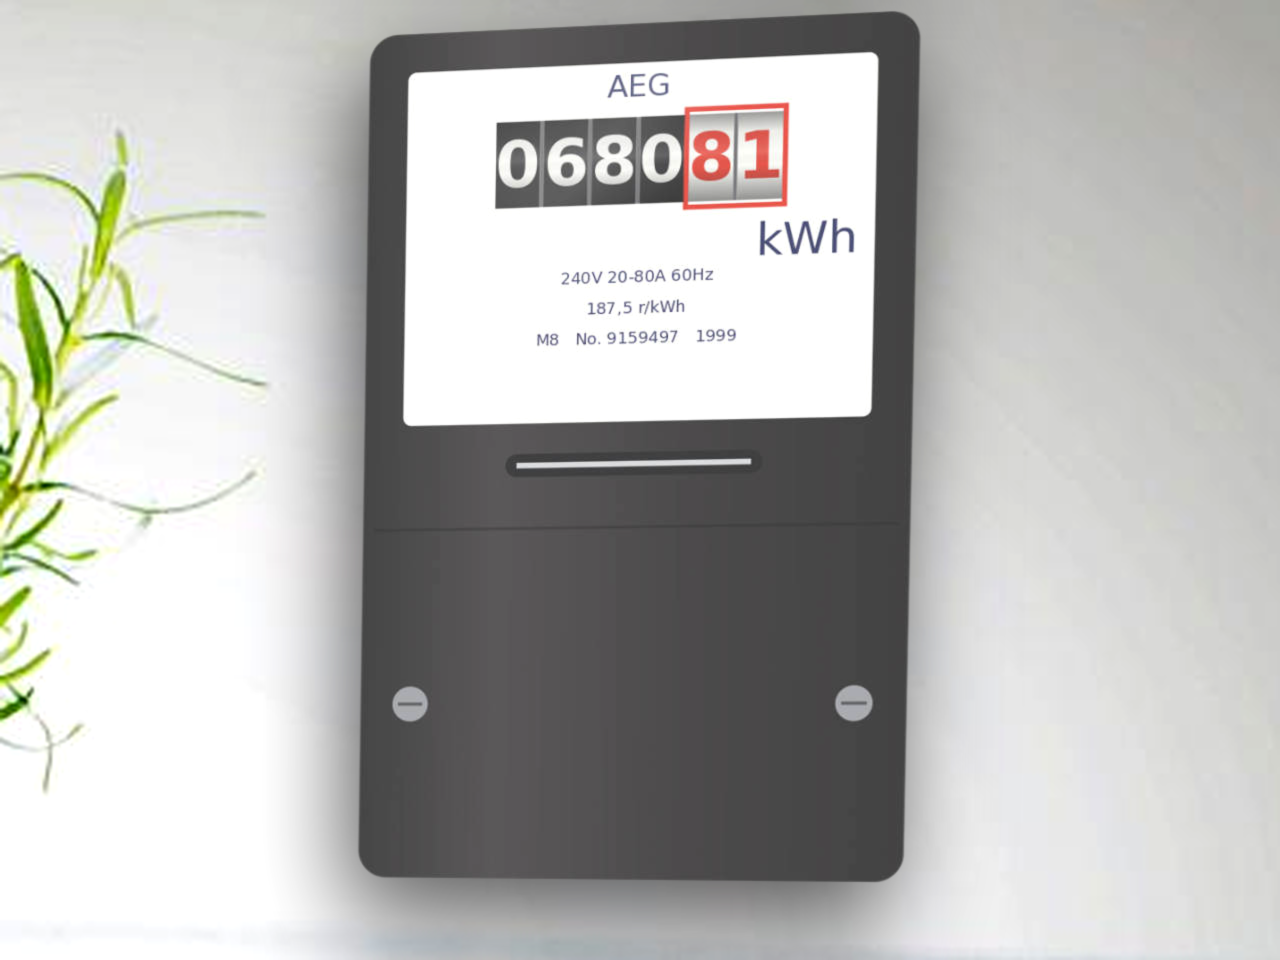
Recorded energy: 680.81 kWh
